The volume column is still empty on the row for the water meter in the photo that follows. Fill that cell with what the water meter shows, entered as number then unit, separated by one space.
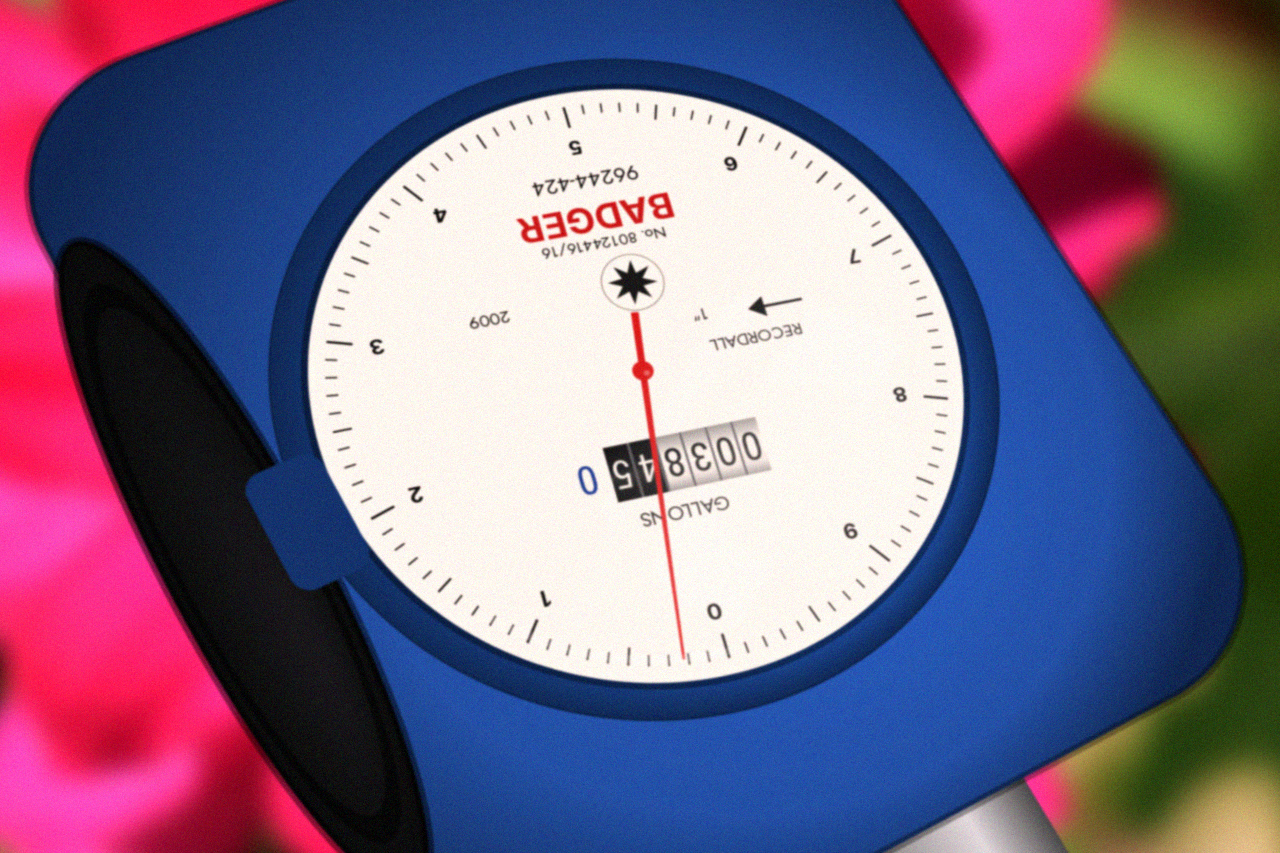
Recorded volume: 38450.2 gal
